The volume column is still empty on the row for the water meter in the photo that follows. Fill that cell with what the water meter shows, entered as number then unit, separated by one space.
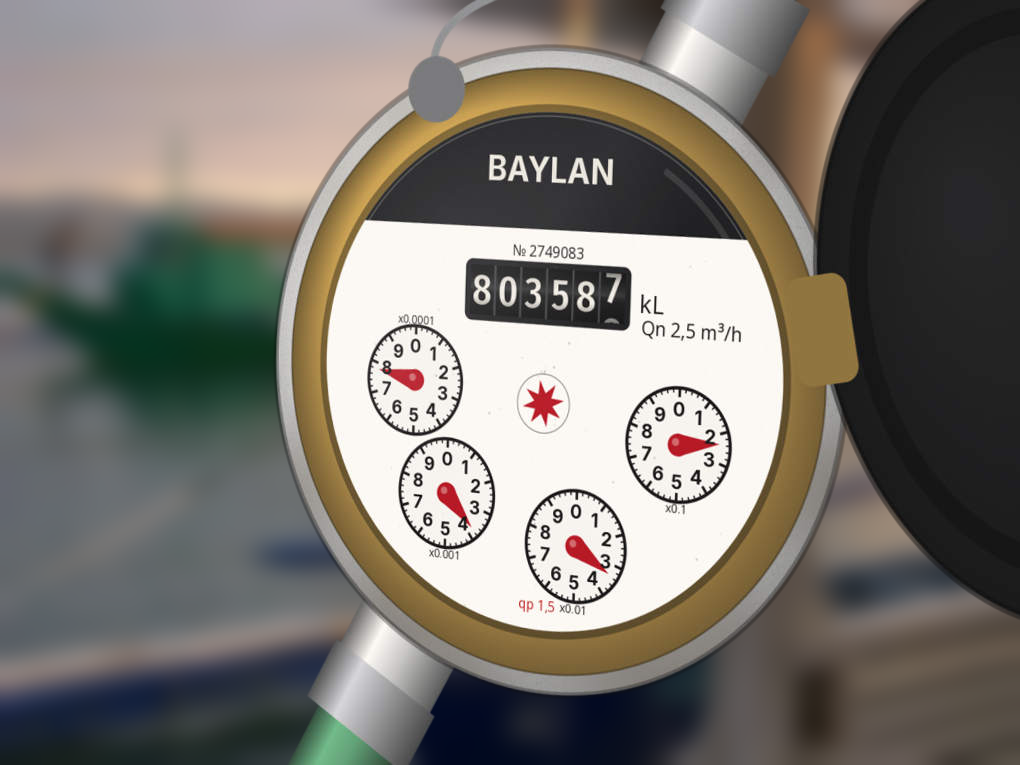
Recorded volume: 803587.2337 kL
